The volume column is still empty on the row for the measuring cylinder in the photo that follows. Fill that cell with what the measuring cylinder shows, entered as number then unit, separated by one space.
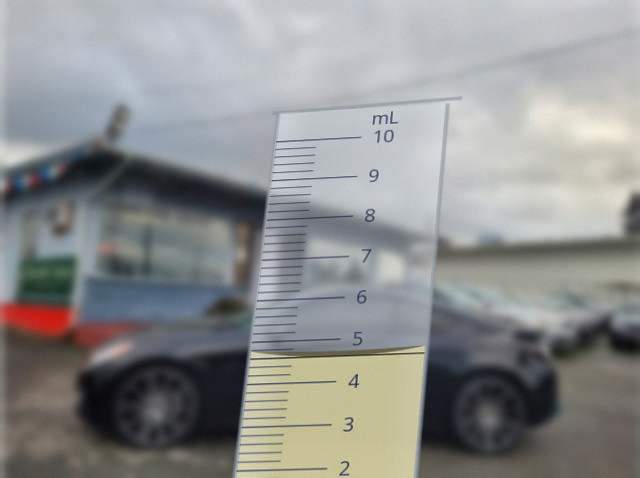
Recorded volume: 4.6 mL
